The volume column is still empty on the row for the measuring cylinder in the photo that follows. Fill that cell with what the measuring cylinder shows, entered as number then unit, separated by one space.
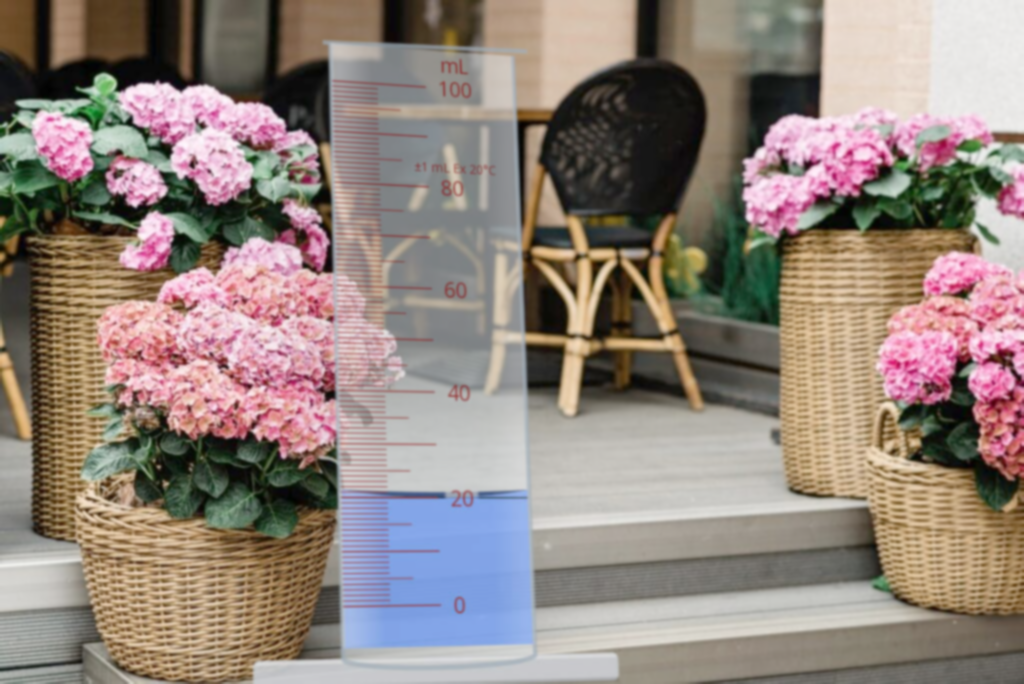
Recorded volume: 20 mL
